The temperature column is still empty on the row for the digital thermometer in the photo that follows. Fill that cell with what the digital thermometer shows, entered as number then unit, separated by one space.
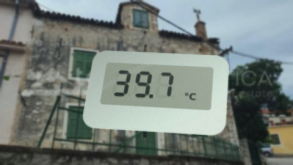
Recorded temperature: 39.7 °C
